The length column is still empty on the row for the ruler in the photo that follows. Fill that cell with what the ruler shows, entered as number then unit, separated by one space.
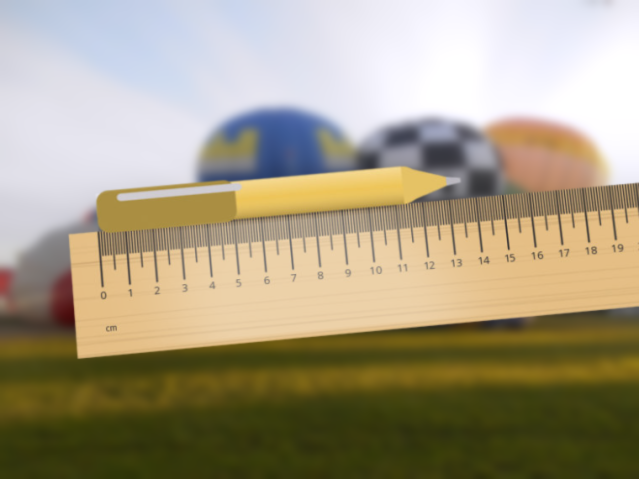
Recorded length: 13.5 cm
